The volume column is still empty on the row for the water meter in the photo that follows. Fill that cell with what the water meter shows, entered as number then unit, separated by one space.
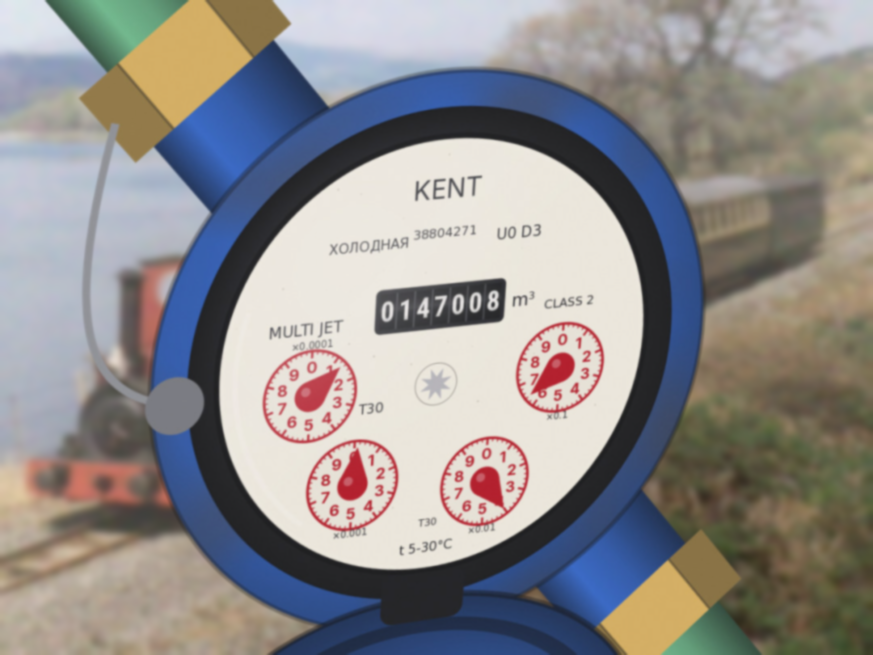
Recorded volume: 147008.6401 m³
